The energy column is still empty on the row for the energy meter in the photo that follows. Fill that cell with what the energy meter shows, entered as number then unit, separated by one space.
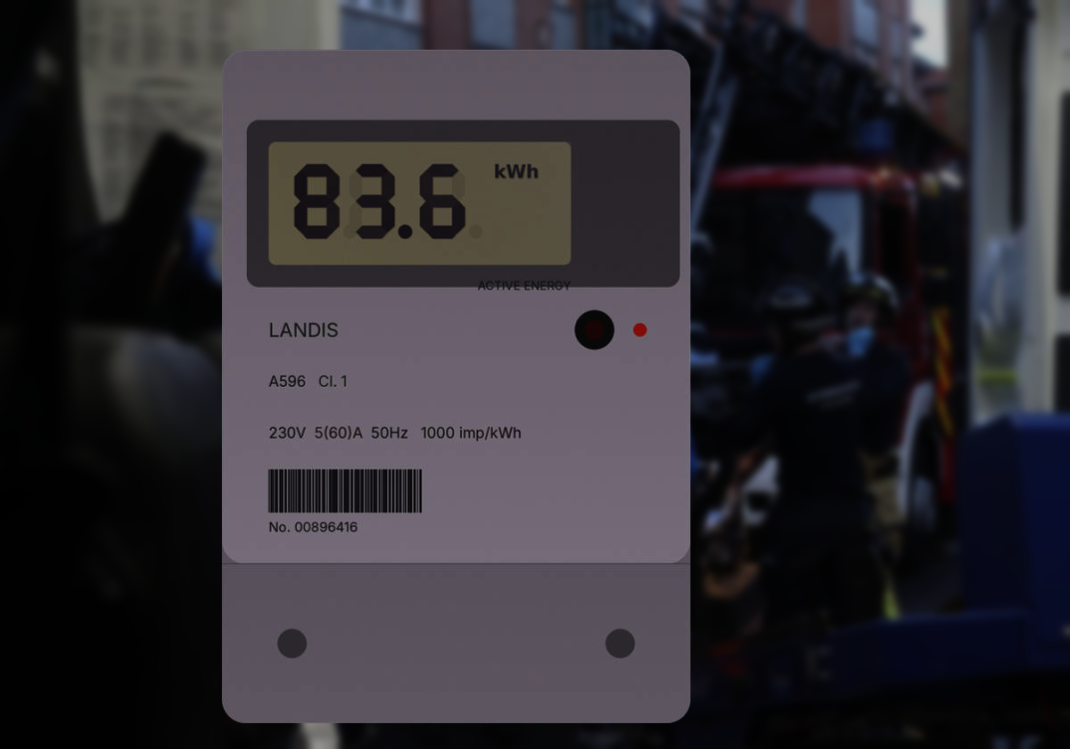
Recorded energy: 83.6 kWh
